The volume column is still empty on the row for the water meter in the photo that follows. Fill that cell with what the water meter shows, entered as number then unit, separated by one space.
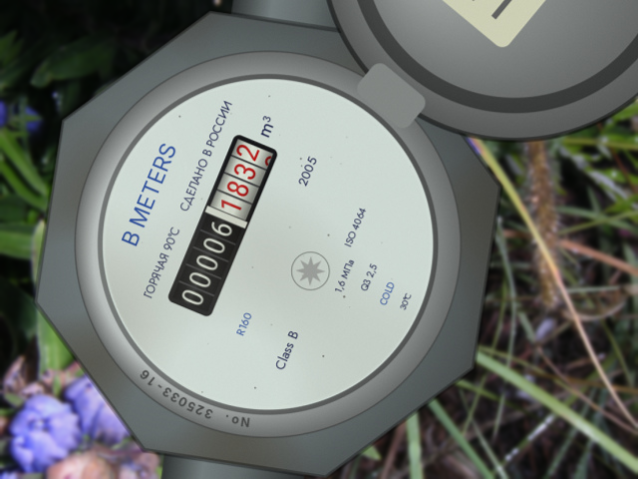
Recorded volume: 6.1832 m³
